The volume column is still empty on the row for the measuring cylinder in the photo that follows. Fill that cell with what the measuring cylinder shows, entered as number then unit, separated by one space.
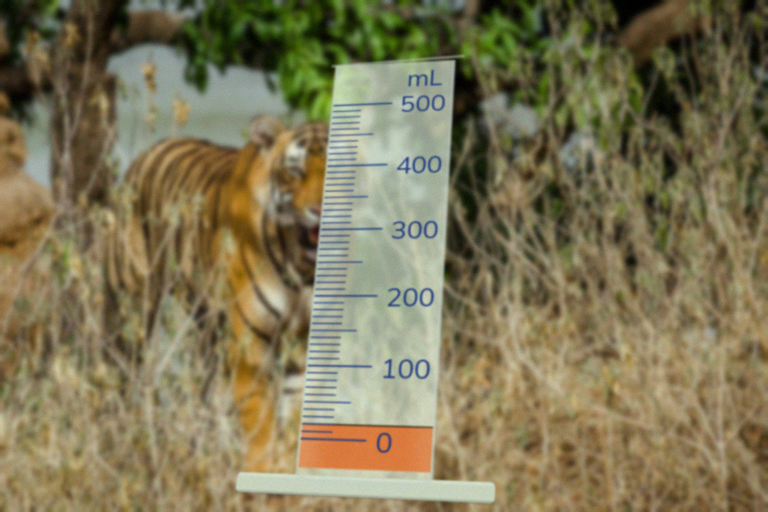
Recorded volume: 20 mL
